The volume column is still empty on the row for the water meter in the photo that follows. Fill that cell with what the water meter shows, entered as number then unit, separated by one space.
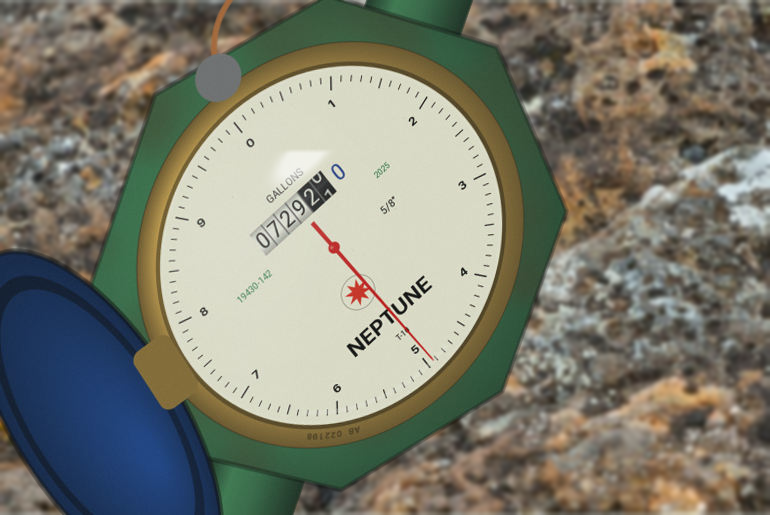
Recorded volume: 729204.9 gal
